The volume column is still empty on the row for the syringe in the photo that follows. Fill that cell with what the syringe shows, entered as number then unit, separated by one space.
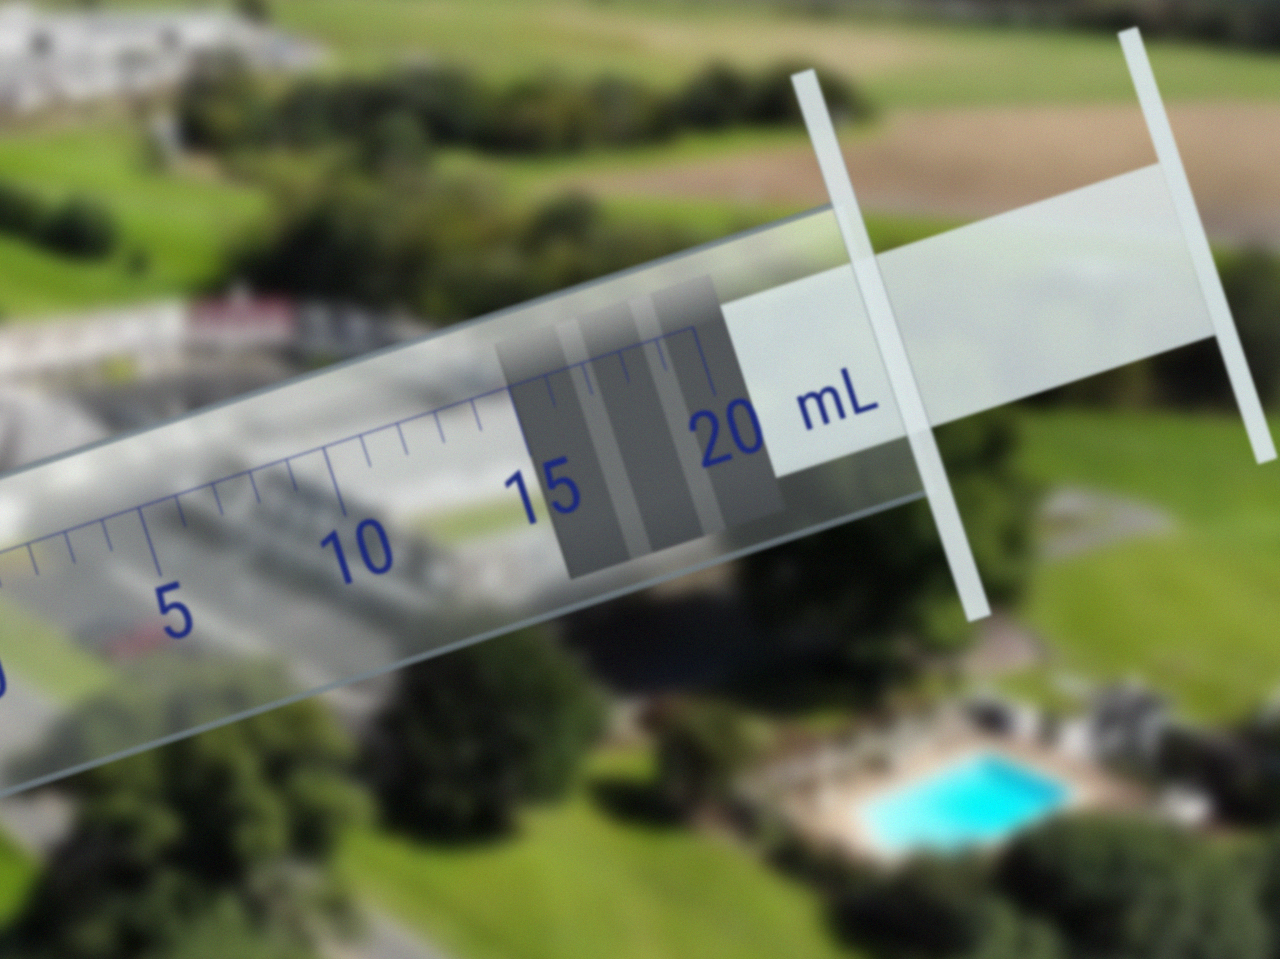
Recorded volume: 15 mL
